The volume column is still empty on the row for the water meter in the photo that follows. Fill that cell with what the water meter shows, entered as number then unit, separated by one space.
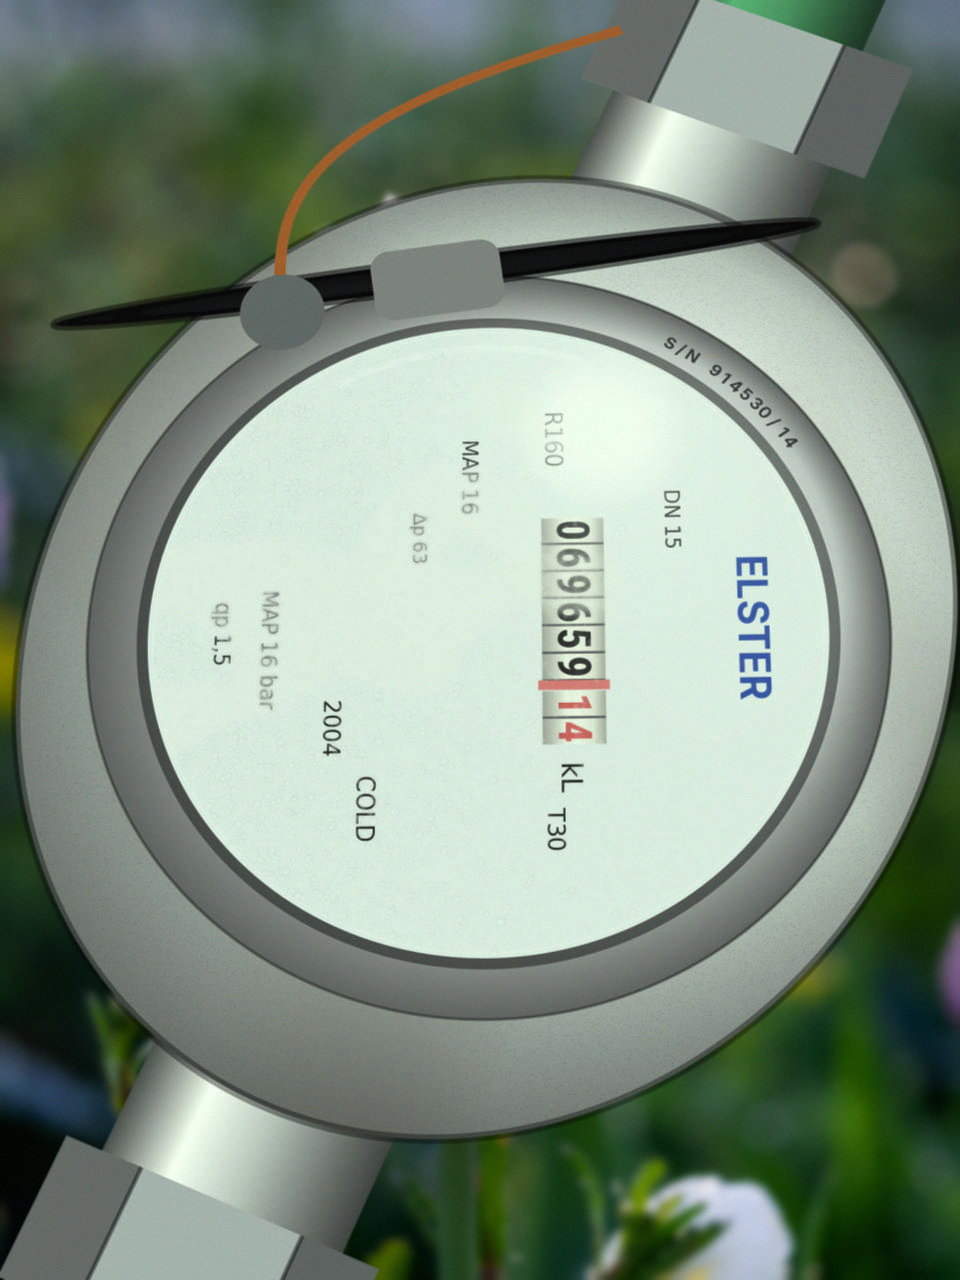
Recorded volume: 69659.14 kL
